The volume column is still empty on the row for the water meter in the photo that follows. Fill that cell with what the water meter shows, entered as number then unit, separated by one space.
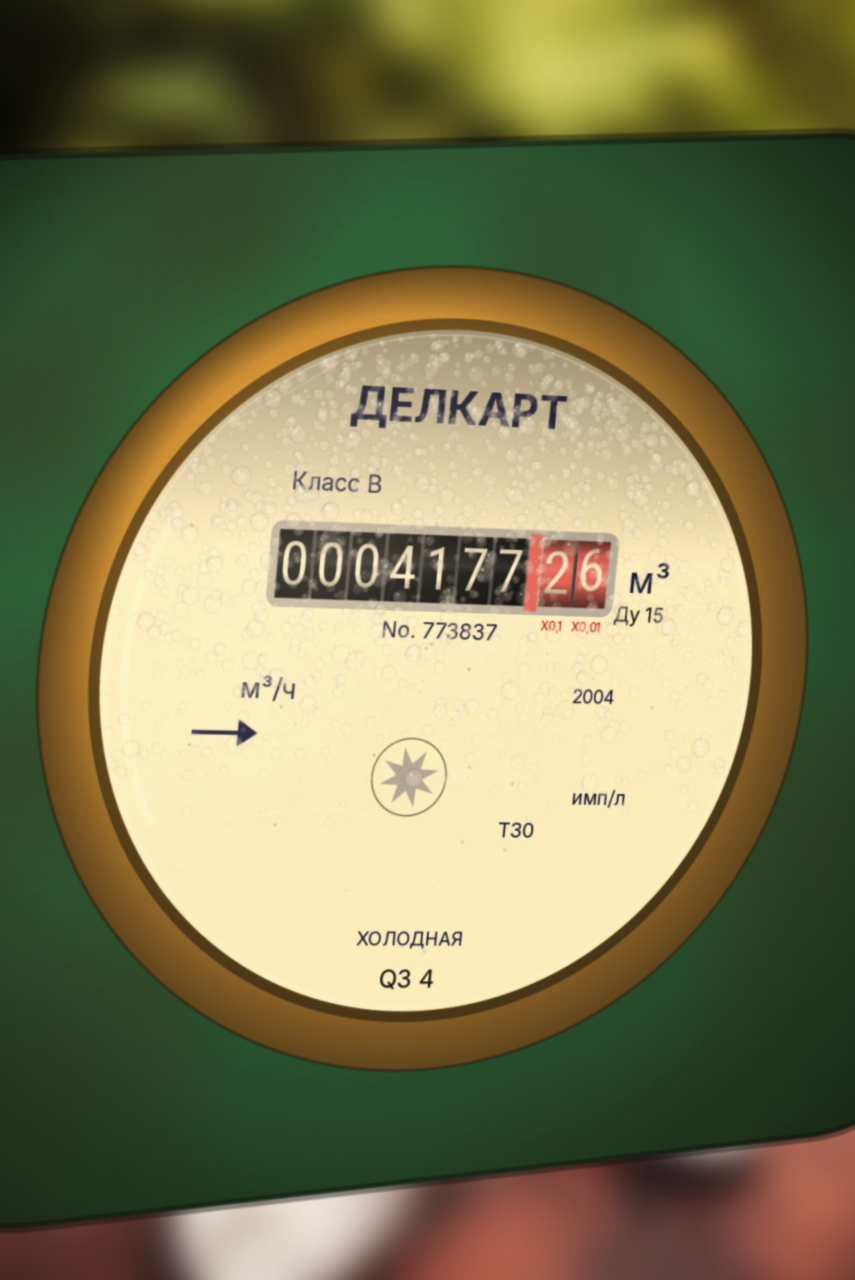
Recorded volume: 4177.26 m³
